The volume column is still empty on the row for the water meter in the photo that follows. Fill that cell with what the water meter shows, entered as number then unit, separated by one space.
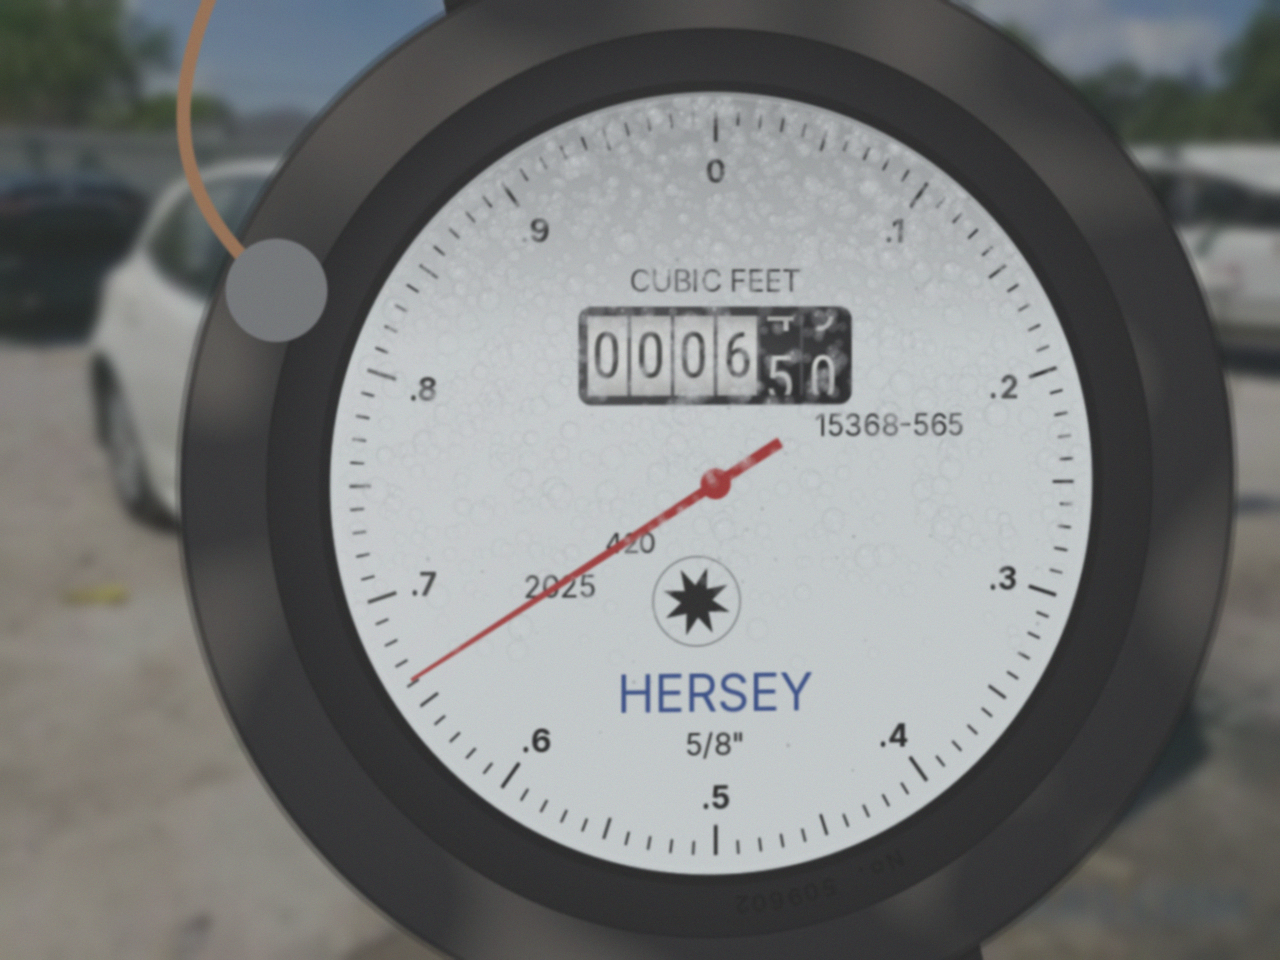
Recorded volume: 649.66 ft³
